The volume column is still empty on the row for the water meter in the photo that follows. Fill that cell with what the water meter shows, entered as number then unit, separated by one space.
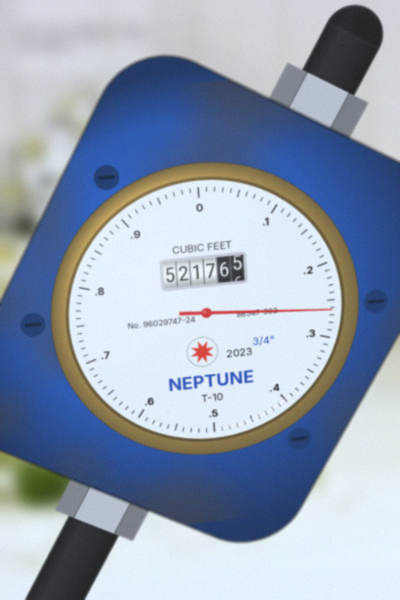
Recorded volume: 521765.26 ft³
